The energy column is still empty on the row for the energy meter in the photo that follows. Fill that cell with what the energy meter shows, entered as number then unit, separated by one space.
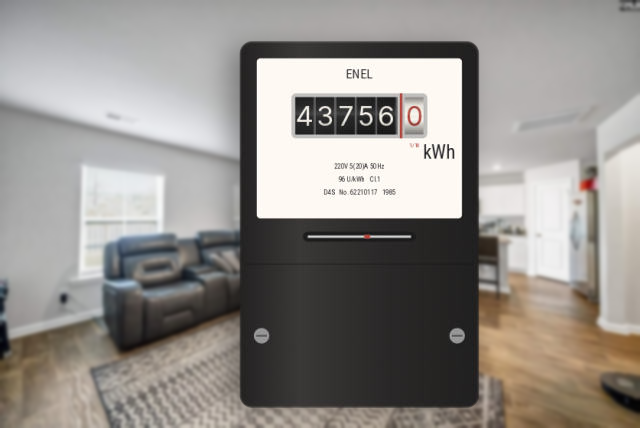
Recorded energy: 43756.0 kWh
